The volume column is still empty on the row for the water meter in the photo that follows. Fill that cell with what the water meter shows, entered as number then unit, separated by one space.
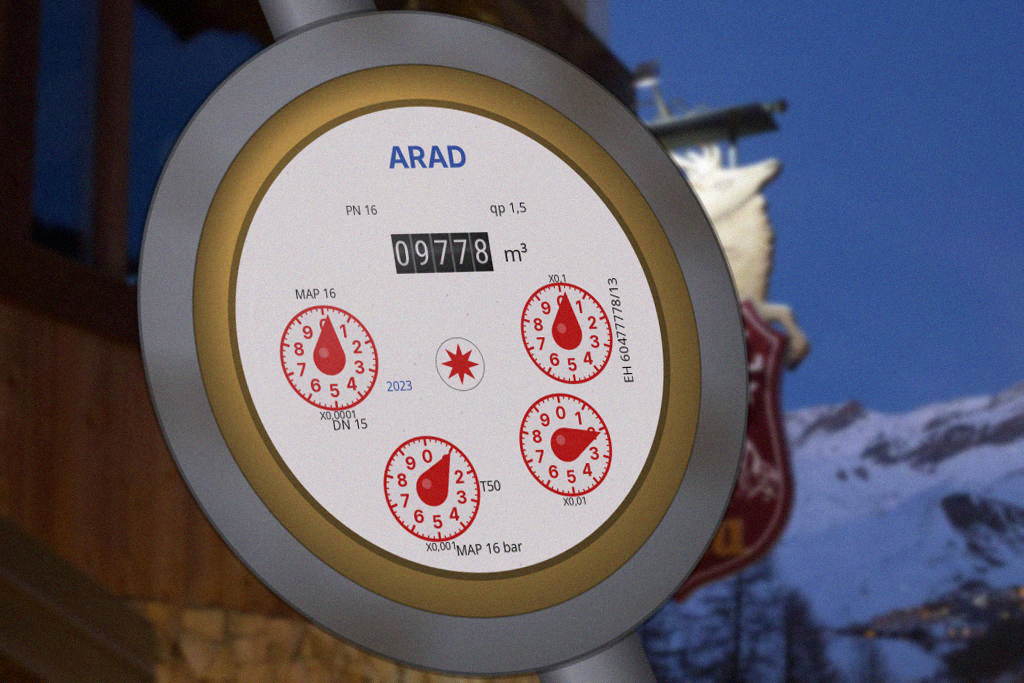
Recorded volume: 9778.0210 m³
